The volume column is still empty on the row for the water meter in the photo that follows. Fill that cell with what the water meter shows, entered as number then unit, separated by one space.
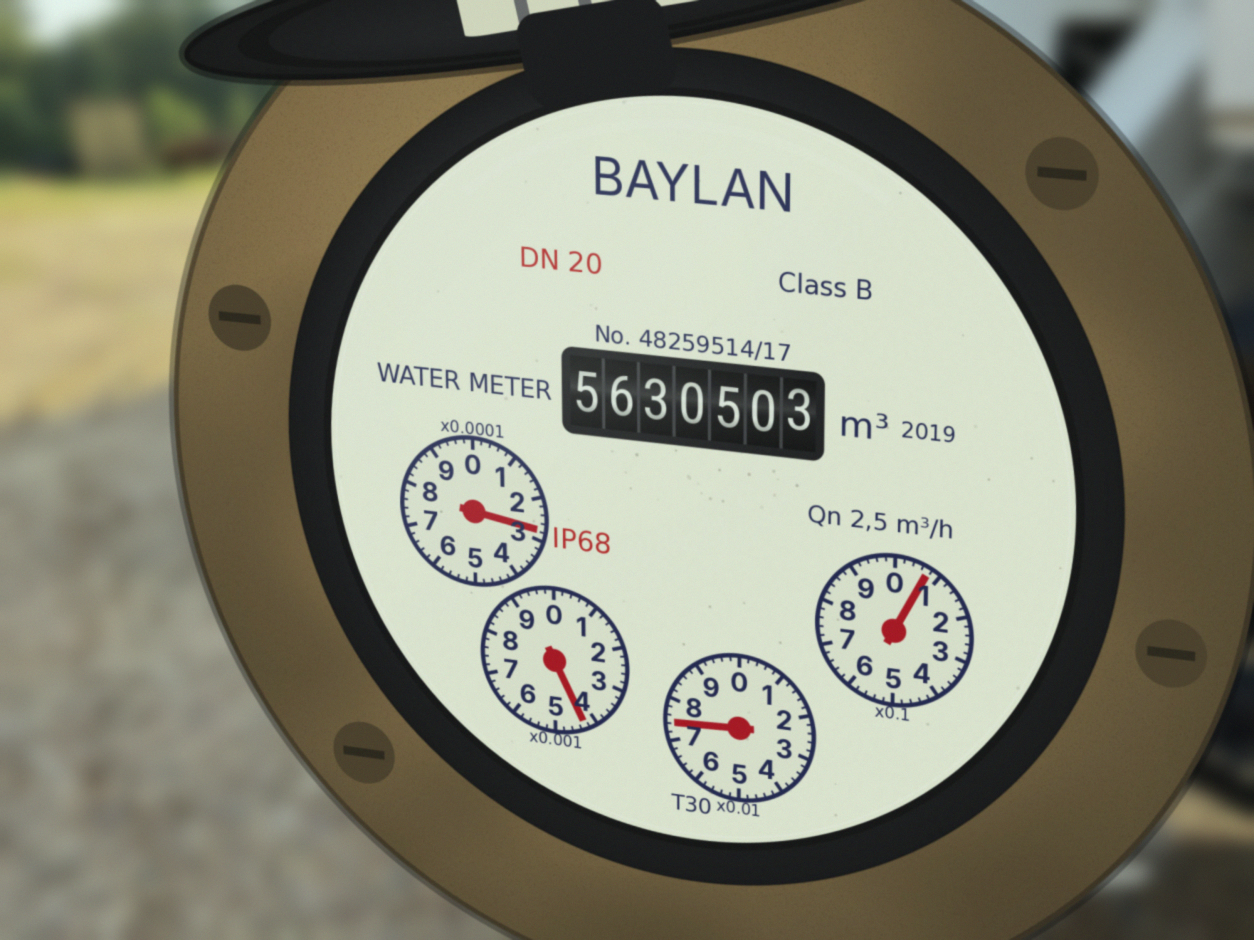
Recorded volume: 5630503.0742 m³
